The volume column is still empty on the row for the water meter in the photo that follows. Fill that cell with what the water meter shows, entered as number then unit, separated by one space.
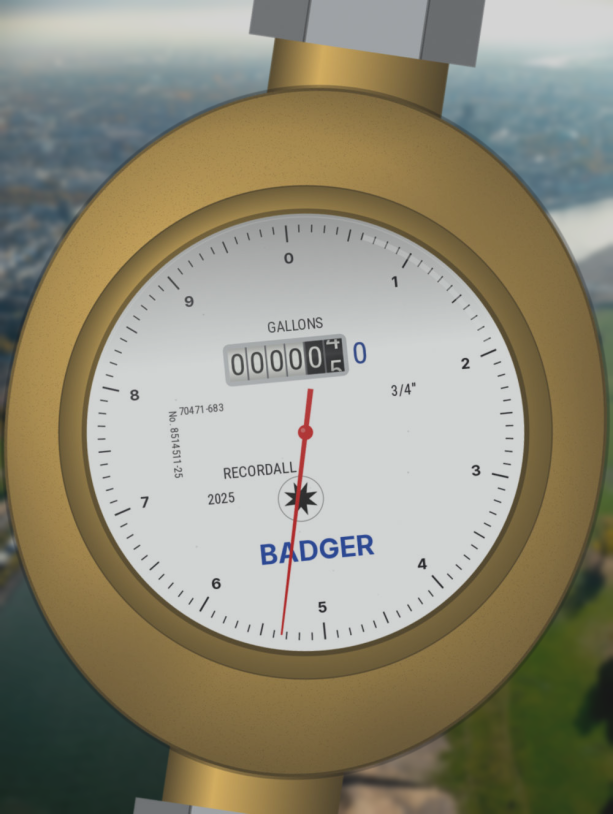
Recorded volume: 45.3 gal
